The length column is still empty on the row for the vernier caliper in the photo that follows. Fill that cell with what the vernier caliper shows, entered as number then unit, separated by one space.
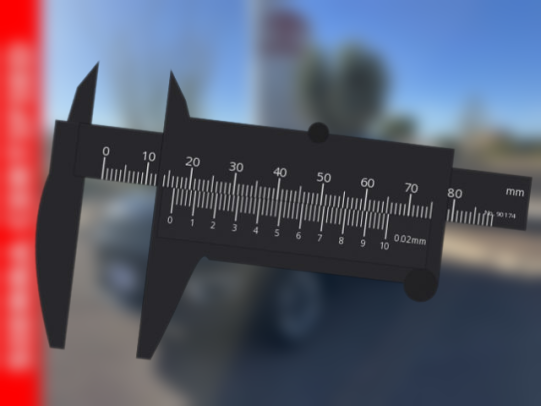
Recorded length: 16.5 mm
